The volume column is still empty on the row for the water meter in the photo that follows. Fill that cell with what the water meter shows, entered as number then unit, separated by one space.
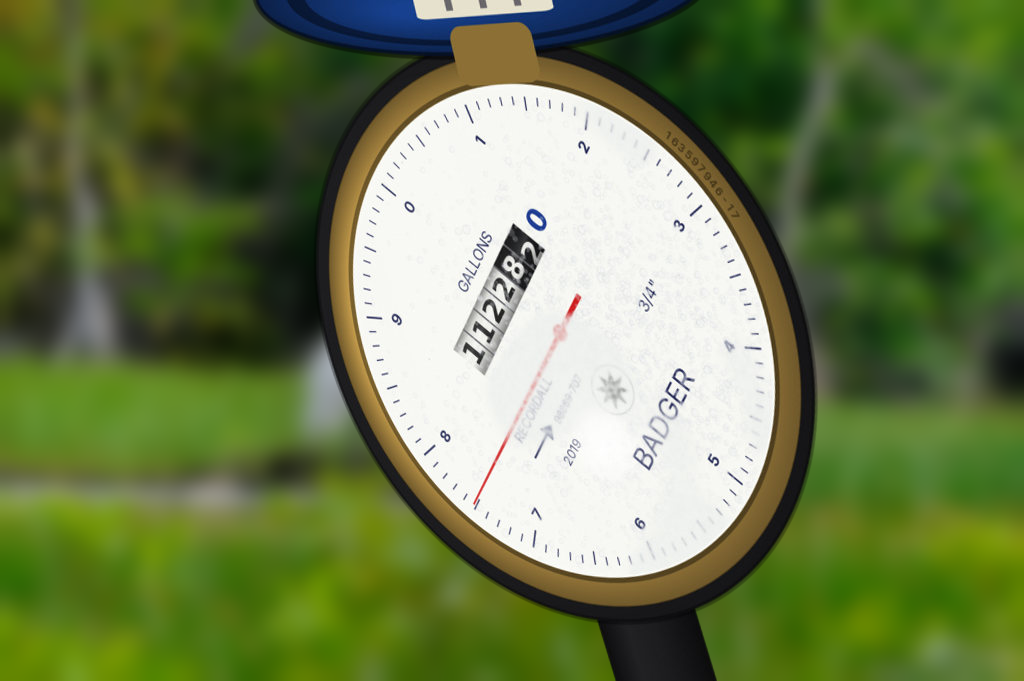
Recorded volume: 1122817.5 gal
